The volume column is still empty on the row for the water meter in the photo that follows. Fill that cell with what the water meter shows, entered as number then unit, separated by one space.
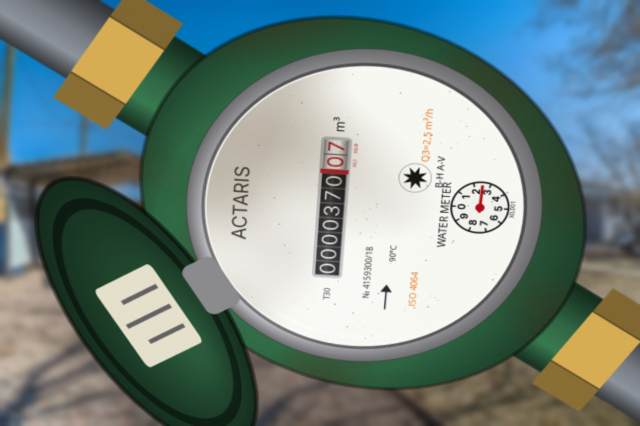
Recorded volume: 370.072 m³
